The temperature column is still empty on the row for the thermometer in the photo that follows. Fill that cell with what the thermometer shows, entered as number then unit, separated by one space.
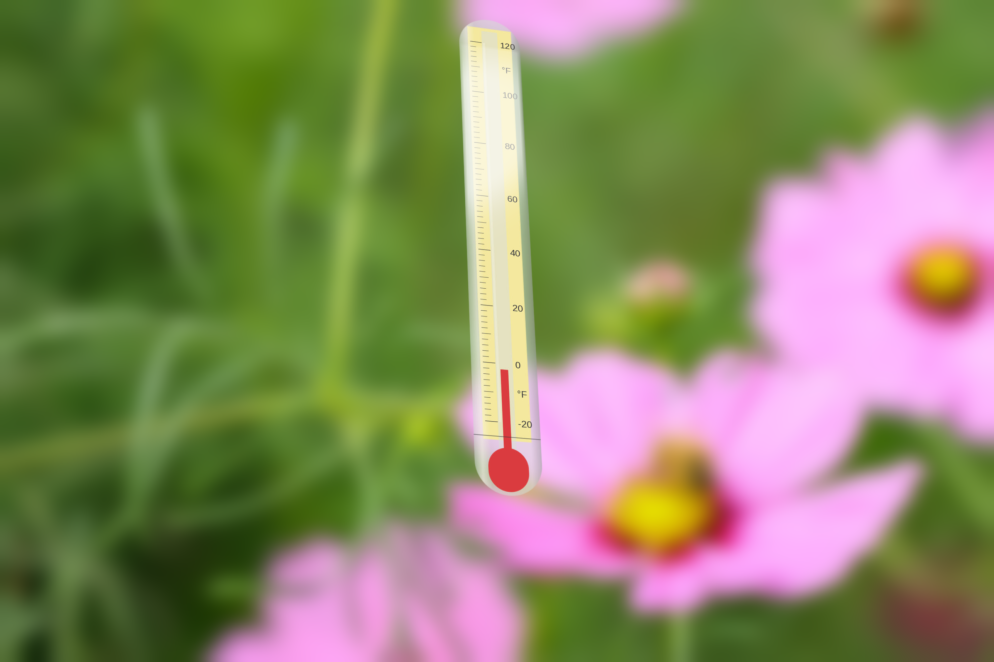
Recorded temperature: -2 °F
